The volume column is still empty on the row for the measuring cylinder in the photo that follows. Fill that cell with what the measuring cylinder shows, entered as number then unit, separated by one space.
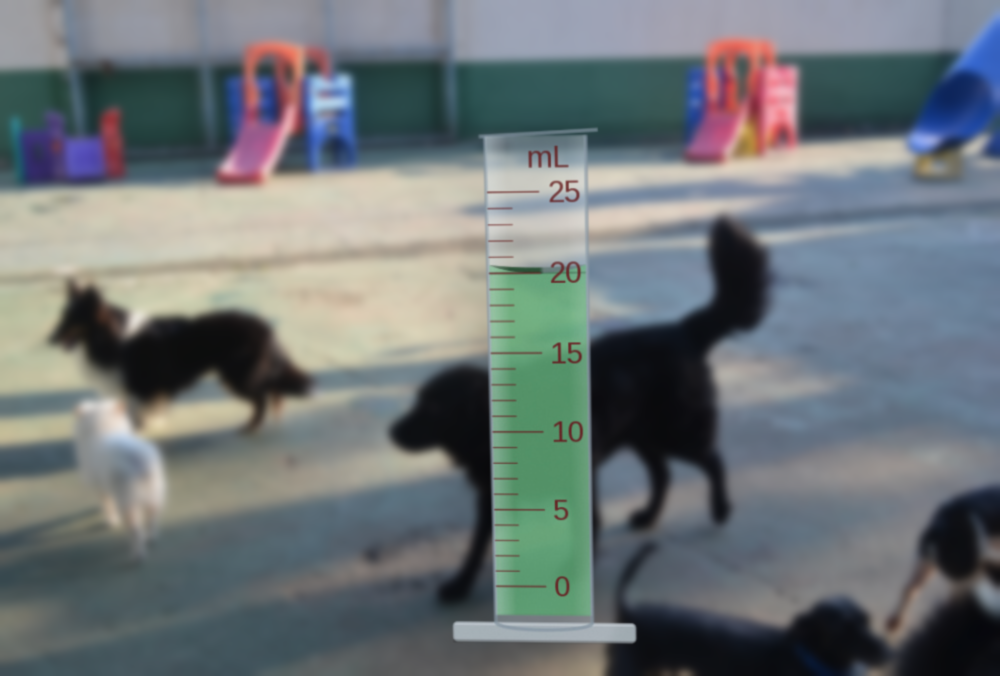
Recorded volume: 20 mL
